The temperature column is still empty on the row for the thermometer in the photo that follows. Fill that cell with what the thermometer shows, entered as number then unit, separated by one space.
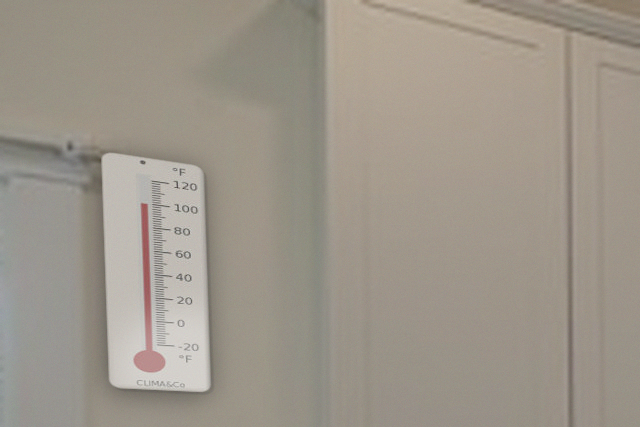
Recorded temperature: 100 °F
